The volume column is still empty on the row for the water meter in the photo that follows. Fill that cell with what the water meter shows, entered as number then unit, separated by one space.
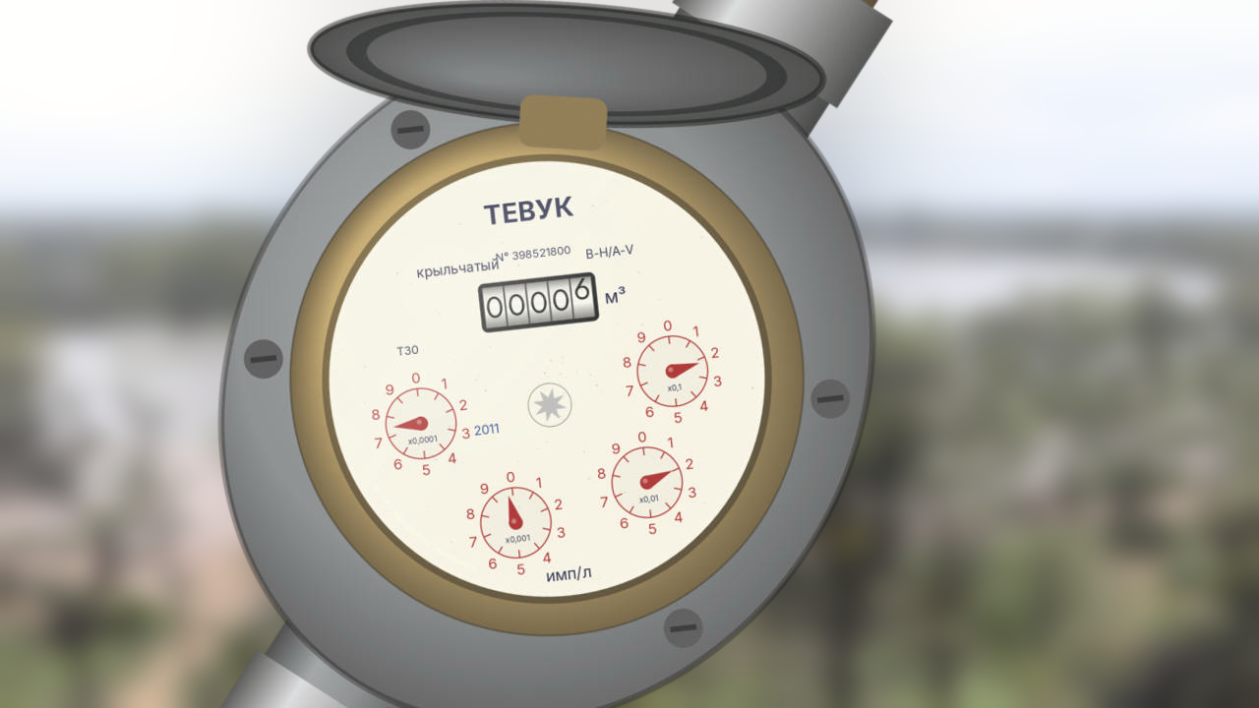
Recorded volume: 6.2197 m³
